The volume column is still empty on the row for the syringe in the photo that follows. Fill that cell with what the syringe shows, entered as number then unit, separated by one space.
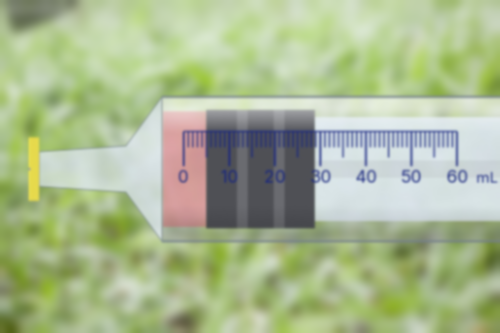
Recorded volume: 5 mL
